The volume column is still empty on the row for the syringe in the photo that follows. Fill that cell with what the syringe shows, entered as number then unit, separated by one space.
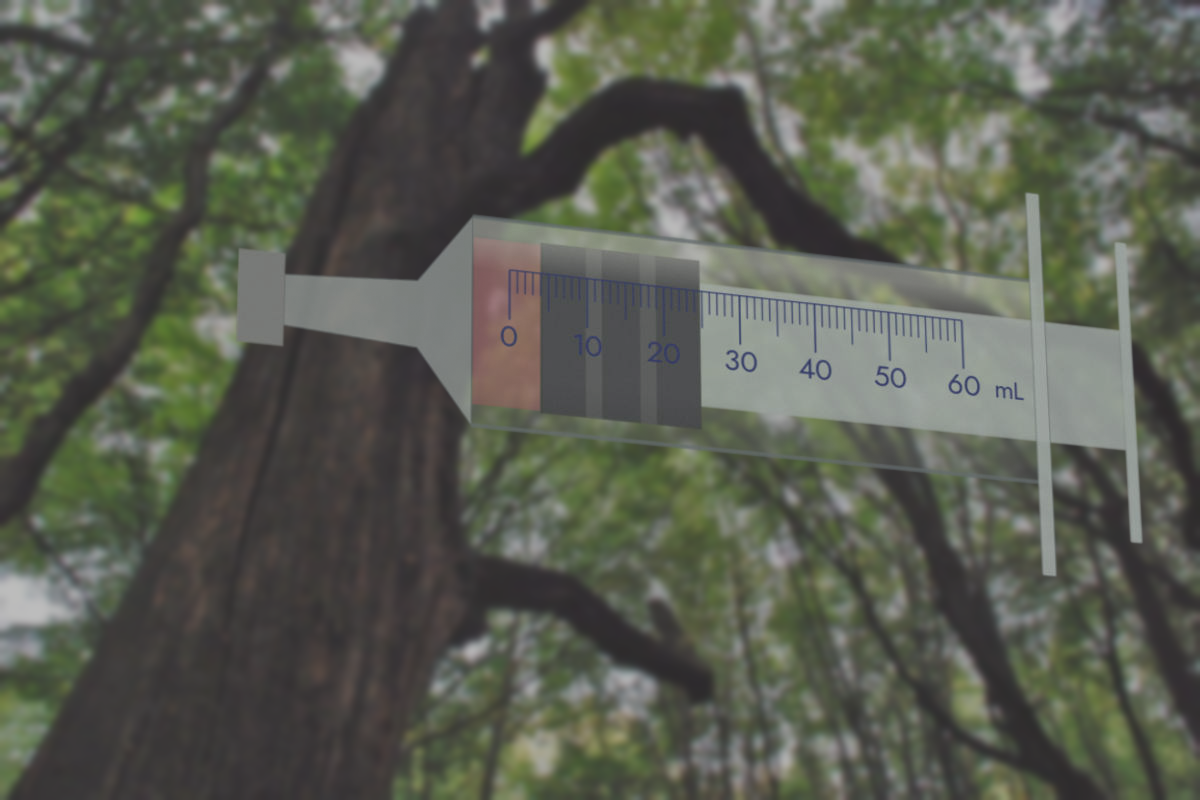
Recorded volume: 4 mL
